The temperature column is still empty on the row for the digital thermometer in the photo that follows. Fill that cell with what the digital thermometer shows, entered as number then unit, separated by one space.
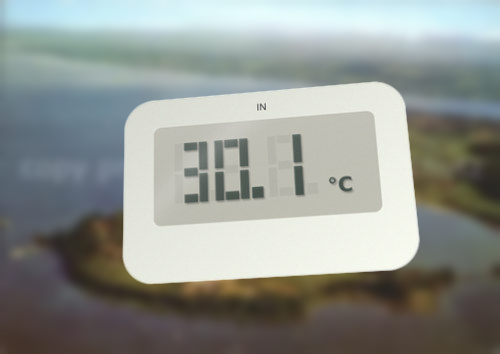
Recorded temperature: 30.1 °C
